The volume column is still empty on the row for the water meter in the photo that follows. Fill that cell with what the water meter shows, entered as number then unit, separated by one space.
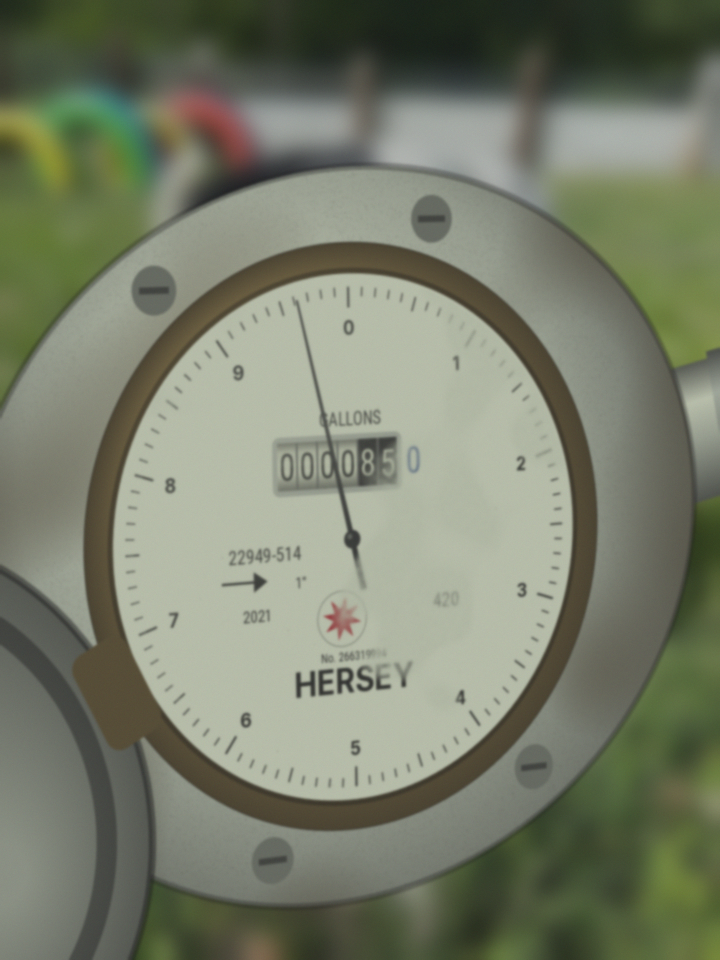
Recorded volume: 849.6 gal
